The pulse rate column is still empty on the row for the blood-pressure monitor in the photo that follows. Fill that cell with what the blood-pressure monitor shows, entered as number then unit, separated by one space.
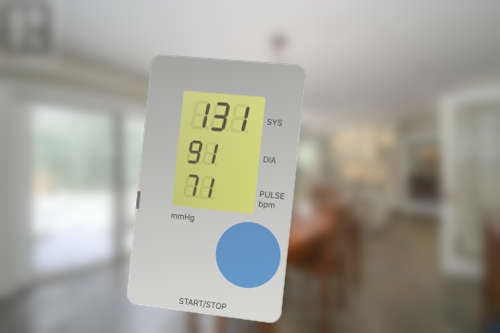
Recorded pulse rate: 71 bpm
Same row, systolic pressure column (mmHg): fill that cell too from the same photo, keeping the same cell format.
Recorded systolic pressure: 131 mmHg
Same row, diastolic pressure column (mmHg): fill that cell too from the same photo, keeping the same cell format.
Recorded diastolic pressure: 91 mmHg
